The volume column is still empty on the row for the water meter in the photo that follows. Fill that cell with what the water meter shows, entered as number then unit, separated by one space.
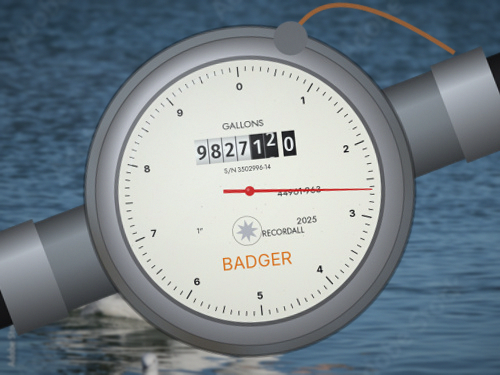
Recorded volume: 9827122.6 gal
